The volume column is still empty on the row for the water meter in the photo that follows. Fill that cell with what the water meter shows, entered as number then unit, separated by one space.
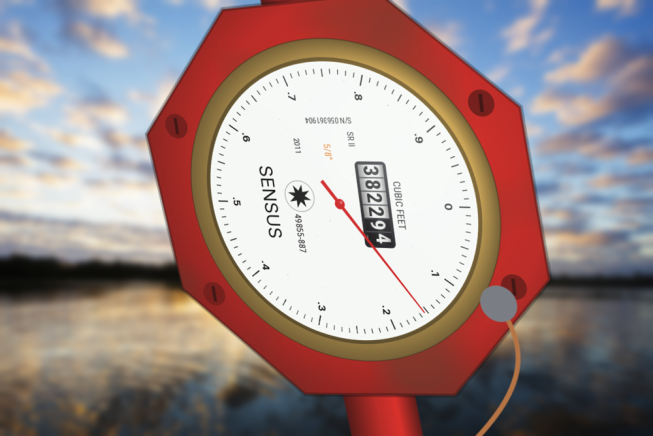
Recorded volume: 382294.15 ft³
